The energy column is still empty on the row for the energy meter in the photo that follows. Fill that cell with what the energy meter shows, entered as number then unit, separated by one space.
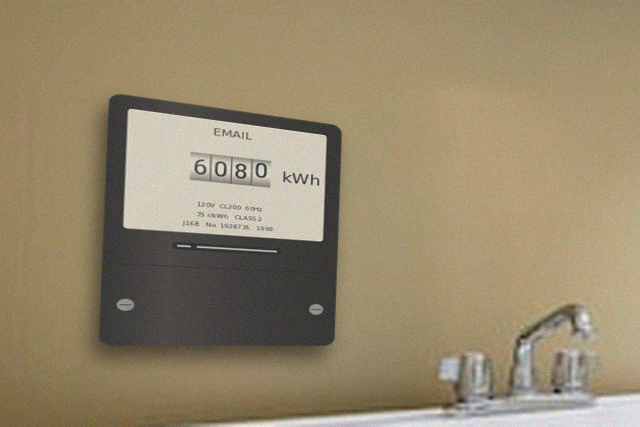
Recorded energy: 6080 kWh
